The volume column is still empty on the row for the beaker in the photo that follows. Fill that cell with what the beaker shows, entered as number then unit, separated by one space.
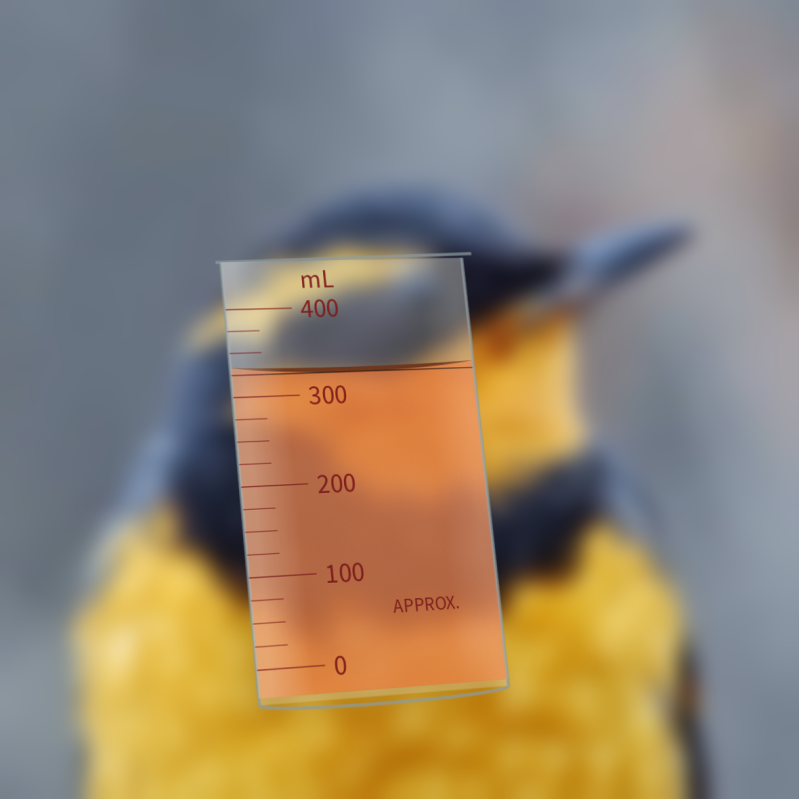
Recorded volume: 325 mL
